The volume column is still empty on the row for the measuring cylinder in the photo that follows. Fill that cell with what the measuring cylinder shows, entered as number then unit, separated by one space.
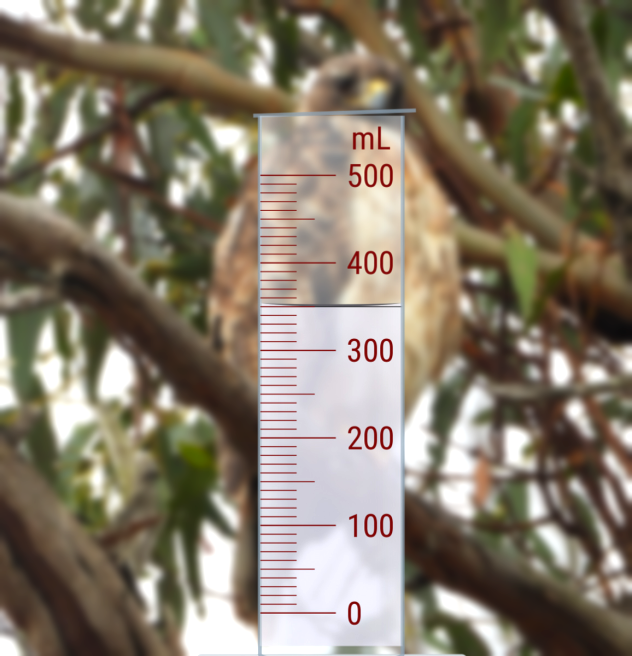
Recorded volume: 350 mL
